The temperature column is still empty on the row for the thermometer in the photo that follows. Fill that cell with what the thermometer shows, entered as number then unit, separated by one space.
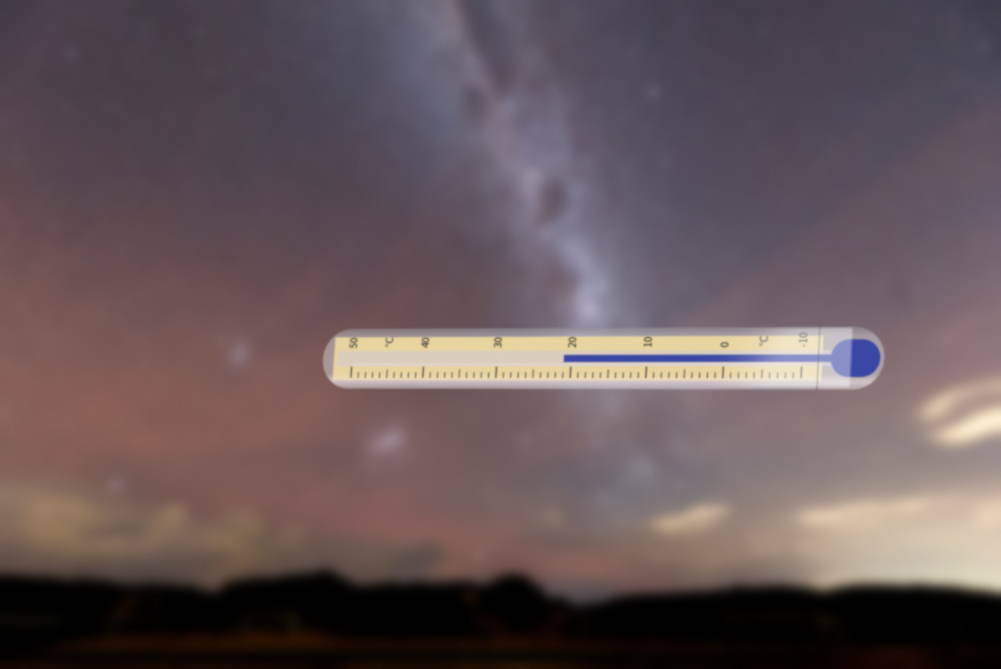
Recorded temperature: 21 °C
